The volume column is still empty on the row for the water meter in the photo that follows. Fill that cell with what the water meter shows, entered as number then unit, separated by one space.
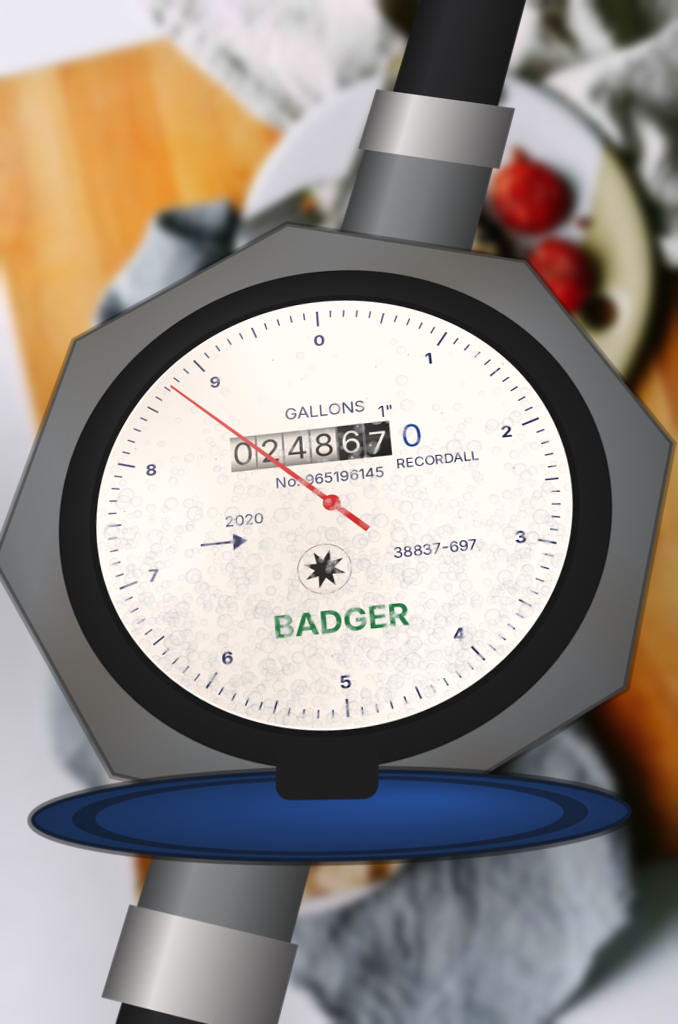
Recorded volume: 248668.7 gal
